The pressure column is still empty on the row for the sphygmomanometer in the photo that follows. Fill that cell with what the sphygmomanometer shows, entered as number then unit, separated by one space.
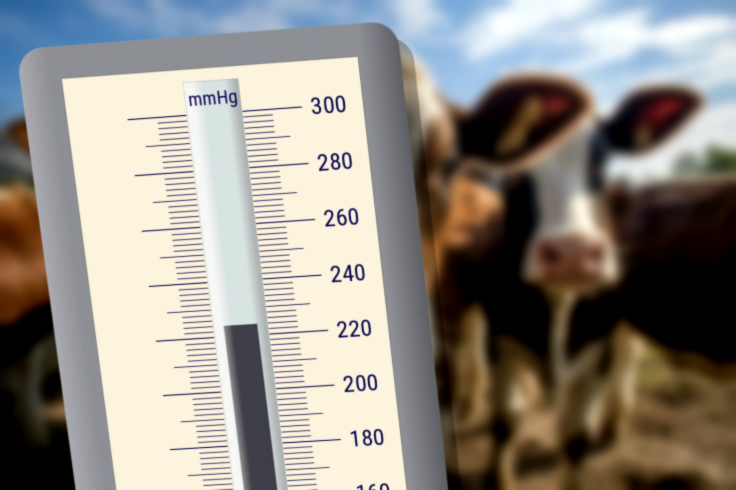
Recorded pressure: 224 mmHg
